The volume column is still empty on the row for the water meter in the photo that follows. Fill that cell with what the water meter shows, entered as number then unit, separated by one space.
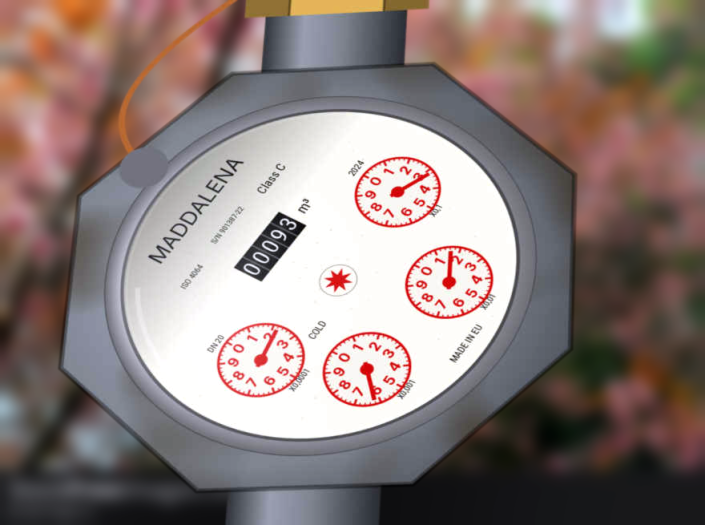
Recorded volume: 93.3162 m³
